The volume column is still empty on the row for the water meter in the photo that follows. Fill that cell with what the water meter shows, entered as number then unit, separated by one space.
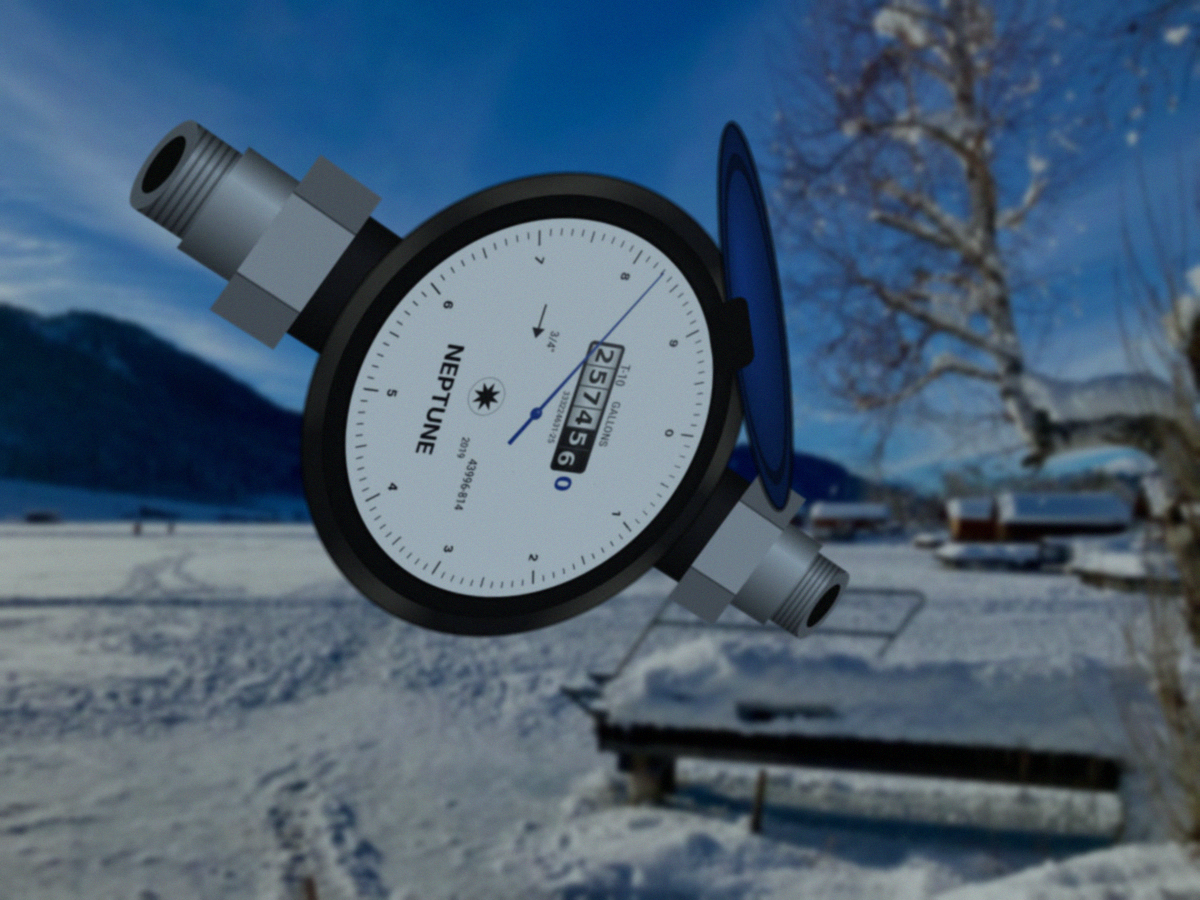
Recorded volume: 2574558.3 gal
